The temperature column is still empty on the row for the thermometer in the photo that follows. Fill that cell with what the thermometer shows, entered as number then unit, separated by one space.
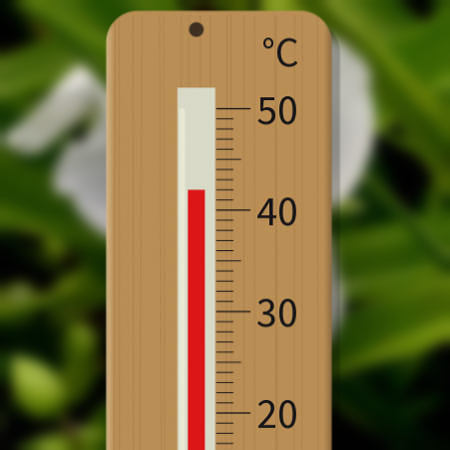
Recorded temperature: 42 °C
